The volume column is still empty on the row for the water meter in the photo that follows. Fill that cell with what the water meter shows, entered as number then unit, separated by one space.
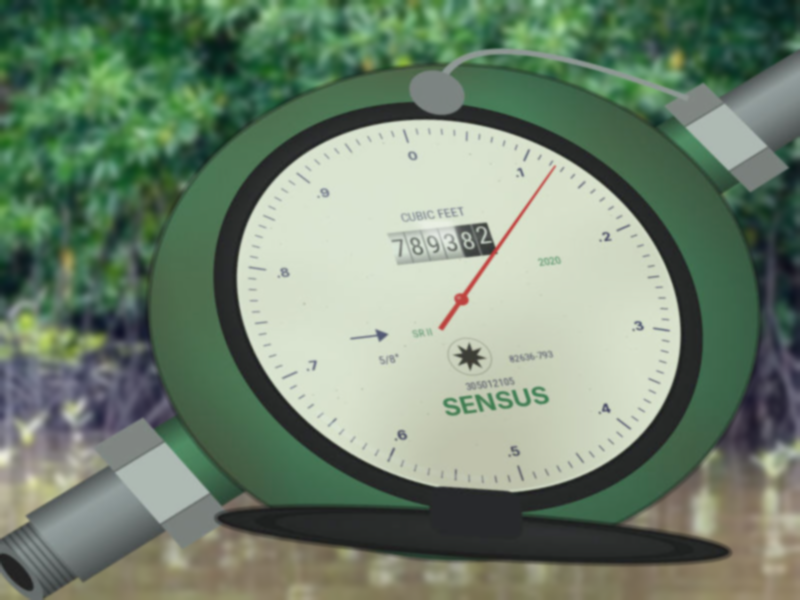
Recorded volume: 789382.12 ft³
